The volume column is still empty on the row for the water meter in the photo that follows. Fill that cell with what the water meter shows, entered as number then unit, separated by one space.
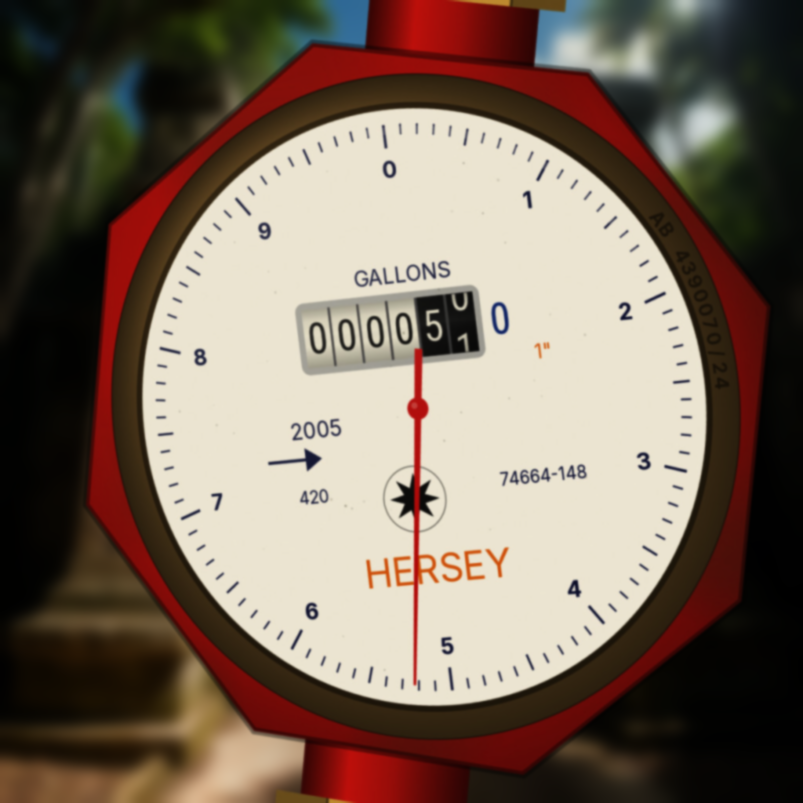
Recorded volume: 505.2 gal
